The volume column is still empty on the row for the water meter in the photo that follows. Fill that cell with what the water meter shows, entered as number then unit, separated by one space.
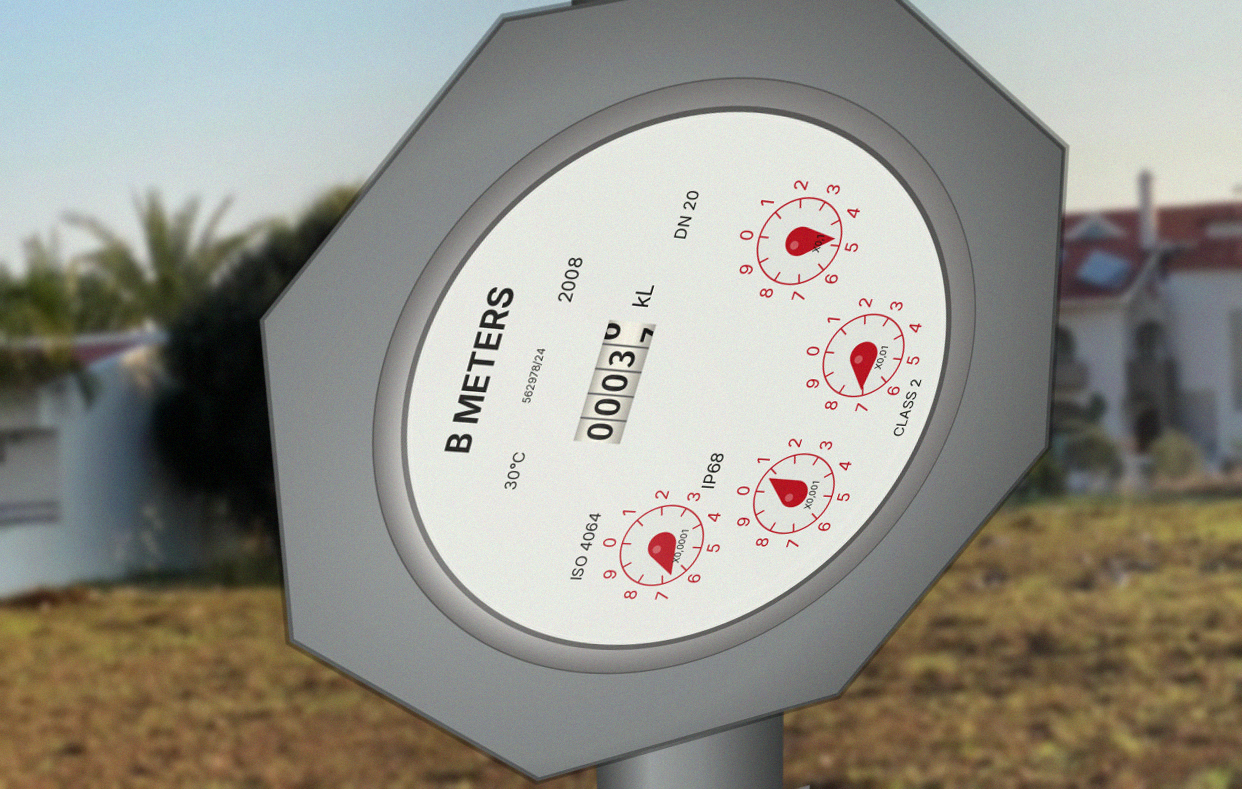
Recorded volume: 36.4706 kL
